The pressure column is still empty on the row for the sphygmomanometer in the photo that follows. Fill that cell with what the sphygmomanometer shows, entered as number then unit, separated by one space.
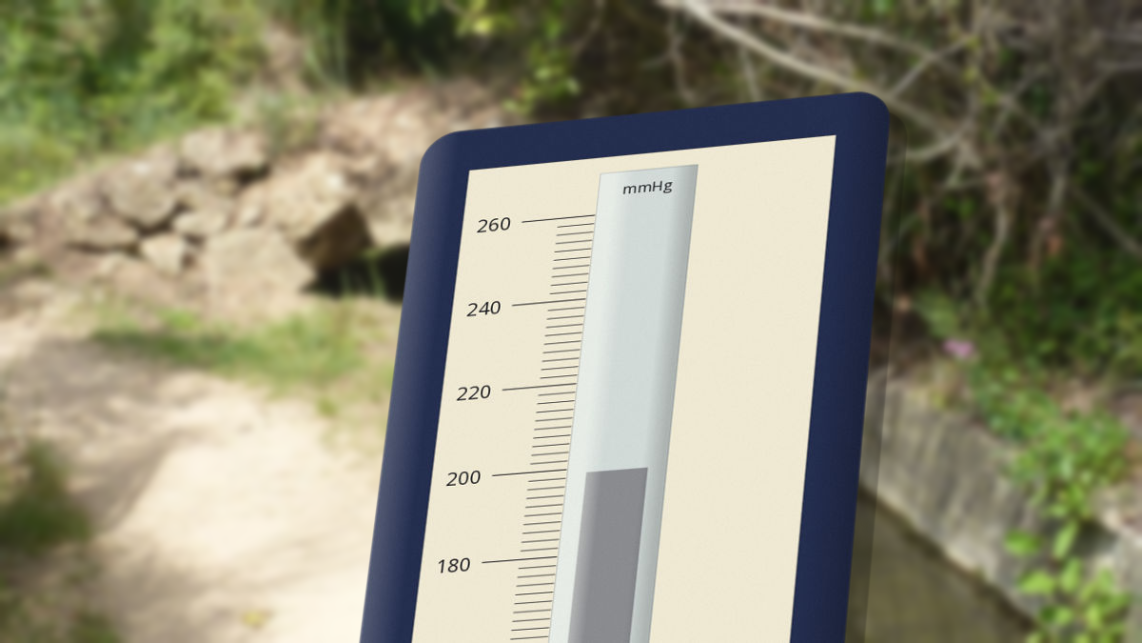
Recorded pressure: 199 mmHg
